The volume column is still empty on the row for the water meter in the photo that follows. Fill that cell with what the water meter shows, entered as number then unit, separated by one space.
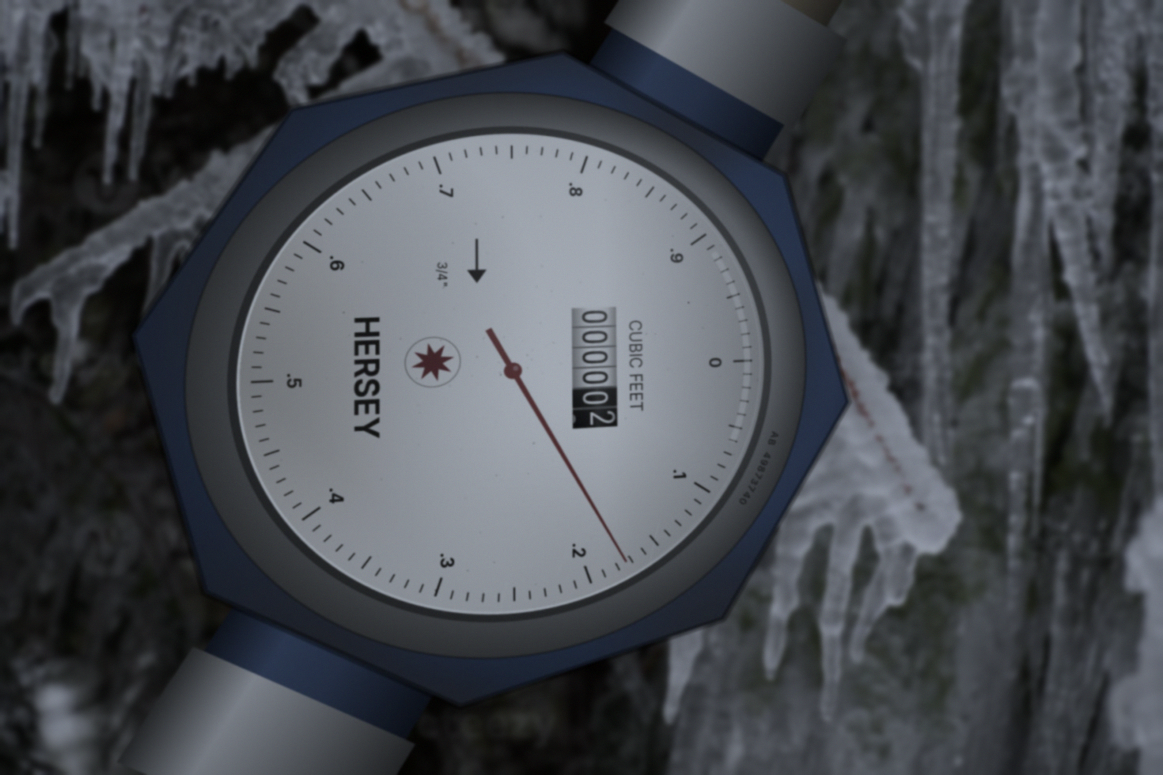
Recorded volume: 2.17 ft³
